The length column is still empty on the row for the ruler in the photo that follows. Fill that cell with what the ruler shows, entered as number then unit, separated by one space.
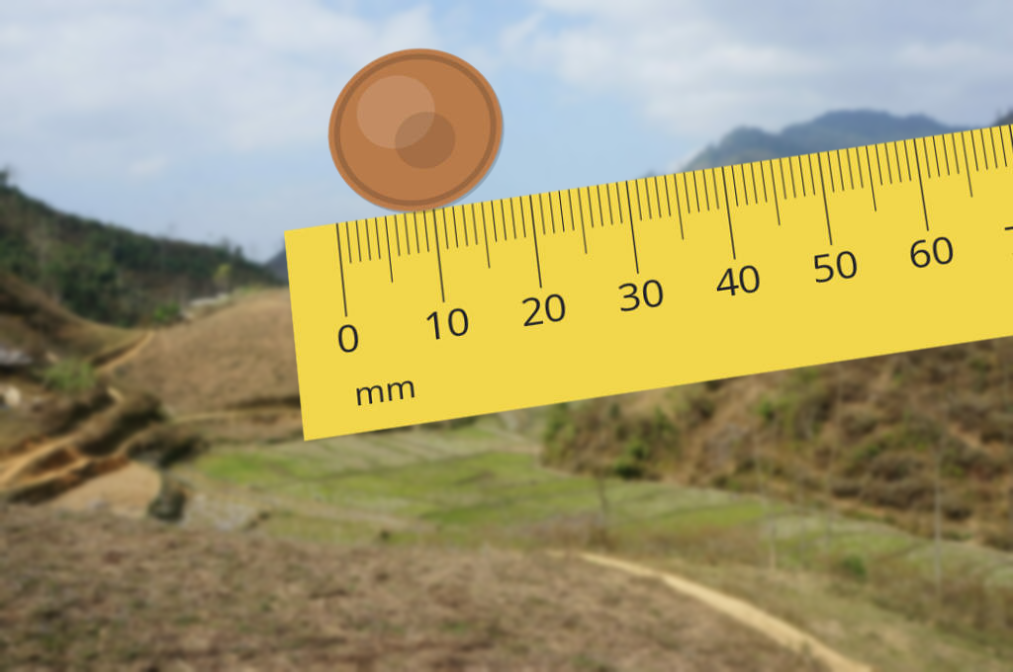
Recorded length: 18 mm
